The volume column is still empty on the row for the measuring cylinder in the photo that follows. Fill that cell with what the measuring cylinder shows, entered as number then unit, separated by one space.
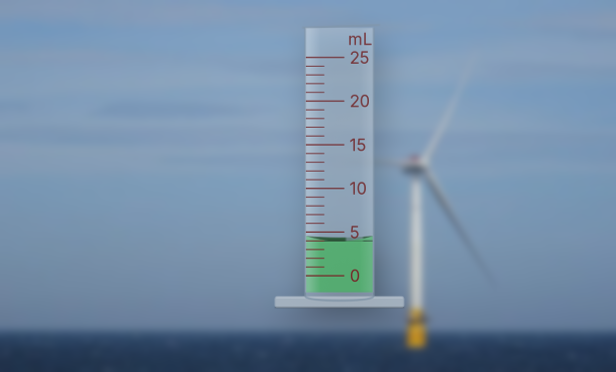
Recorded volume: 4 mL
